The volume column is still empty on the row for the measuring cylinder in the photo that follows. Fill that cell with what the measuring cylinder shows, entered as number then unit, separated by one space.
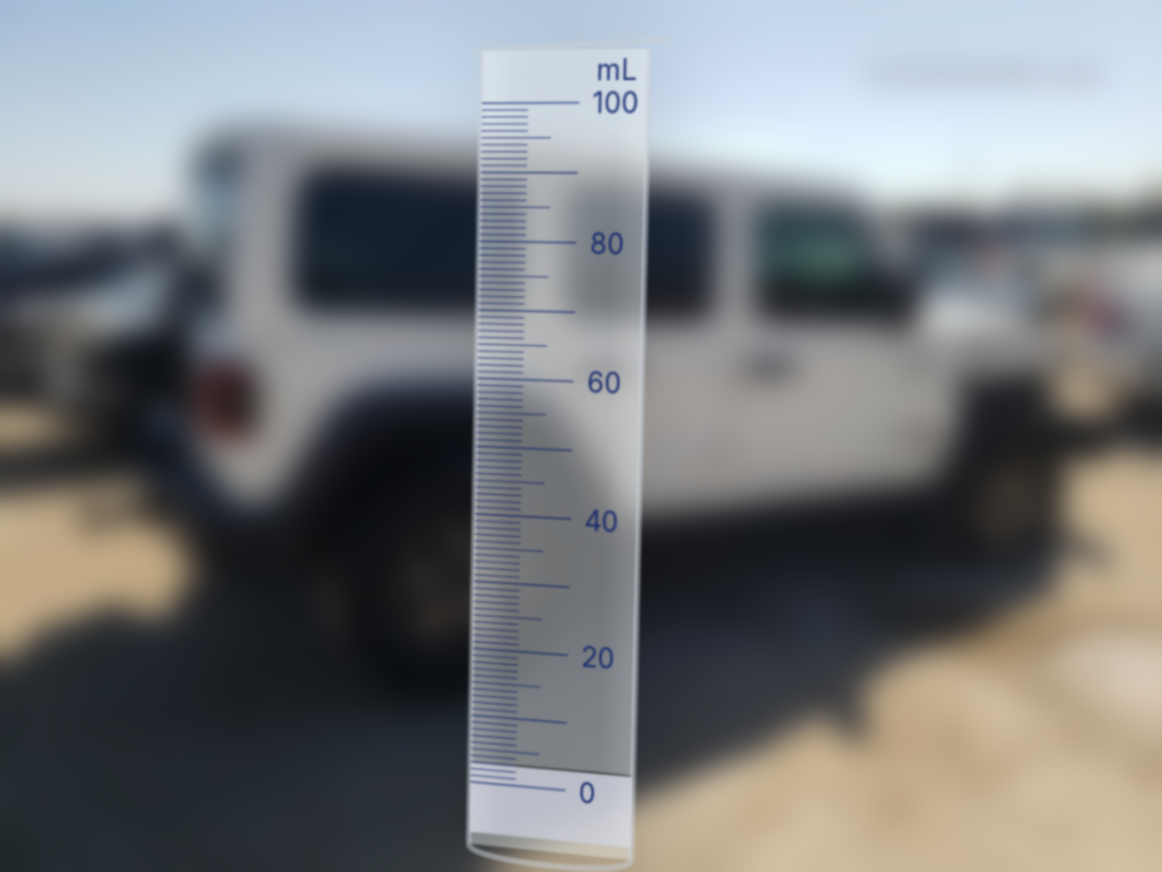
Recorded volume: 3 mL
